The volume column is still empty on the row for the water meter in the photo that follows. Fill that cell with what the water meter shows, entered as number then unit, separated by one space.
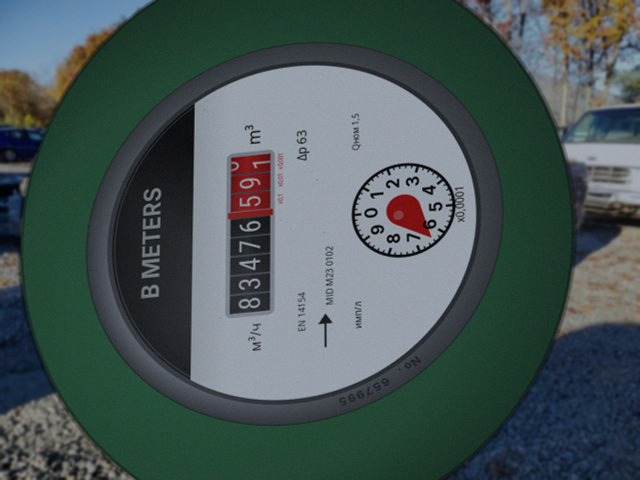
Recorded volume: 83476.5906 m³
